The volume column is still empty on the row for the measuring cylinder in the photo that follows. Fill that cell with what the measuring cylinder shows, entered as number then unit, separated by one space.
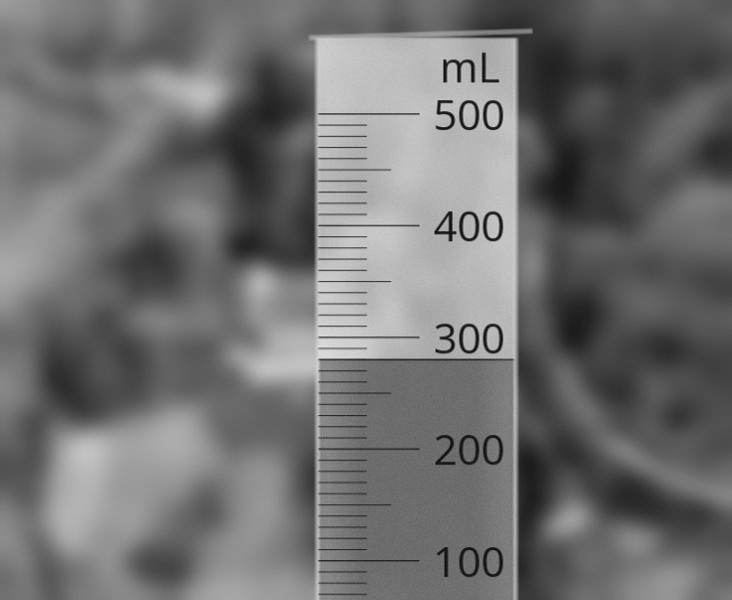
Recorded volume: 280 mL
